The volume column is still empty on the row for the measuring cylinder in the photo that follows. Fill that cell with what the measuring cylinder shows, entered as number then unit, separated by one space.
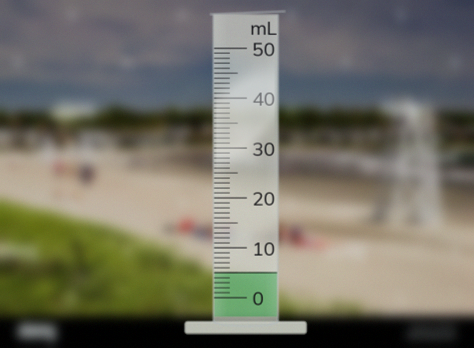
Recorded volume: 5 mL
